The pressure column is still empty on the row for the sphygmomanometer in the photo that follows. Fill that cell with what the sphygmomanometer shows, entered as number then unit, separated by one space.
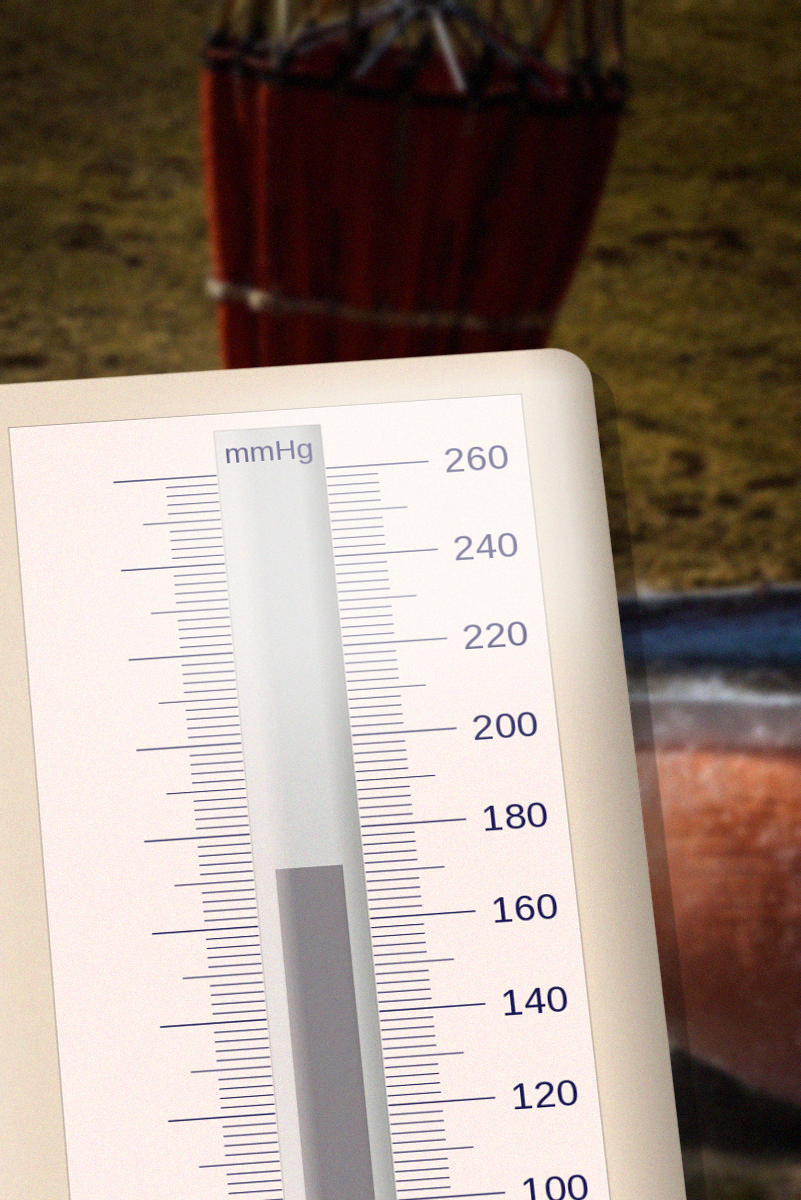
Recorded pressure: 172 mmHg
